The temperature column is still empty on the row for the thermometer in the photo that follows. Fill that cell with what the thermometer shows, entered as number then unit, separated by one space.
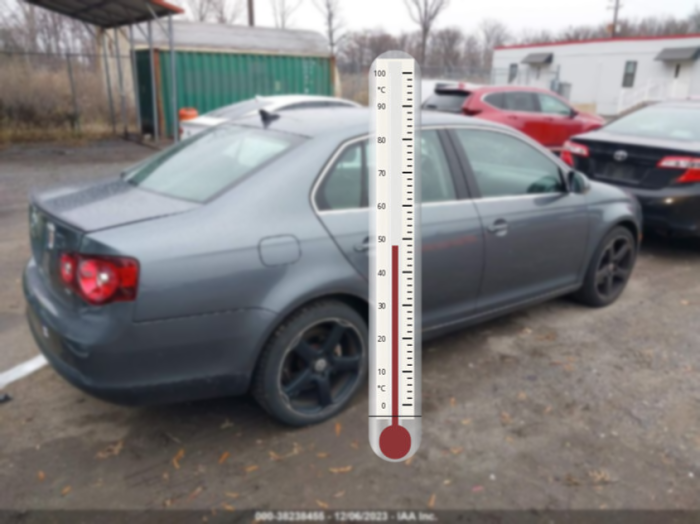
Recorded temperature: 48 °C
